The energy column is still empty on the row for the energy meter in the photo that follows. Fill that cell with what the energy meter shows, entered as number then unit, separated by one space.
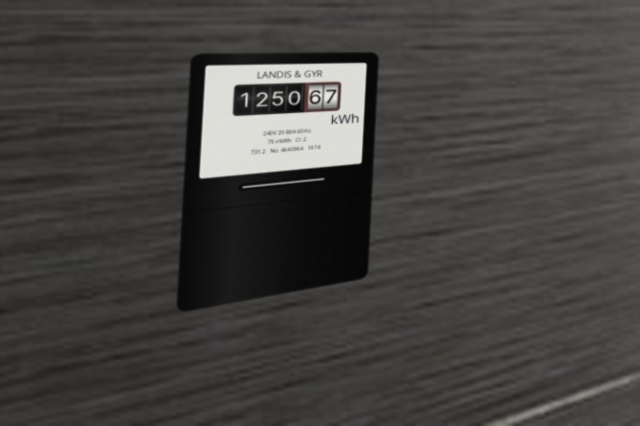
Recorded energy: 1250.67 kWh
